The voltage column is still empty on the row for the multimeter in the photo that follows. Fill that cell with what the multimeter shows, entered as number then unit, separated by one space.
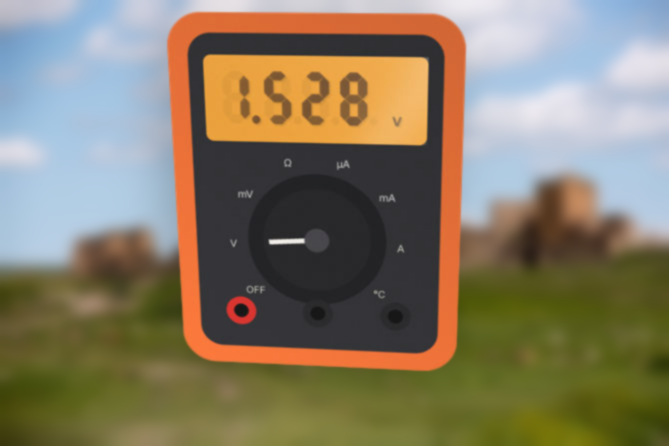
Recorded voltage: 1.528 V
